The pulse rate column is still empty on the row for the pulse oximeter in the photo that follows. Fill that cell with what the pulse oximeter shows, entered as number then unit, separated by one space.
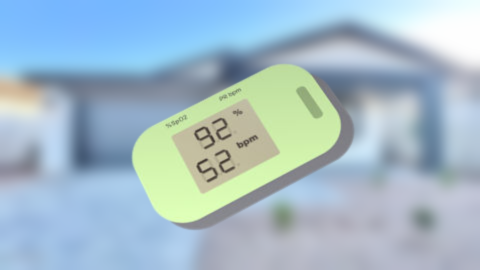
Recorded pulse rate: 52 bpm
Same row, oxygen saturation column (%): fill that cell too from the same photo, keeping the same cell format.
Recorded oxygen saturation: 92 %
